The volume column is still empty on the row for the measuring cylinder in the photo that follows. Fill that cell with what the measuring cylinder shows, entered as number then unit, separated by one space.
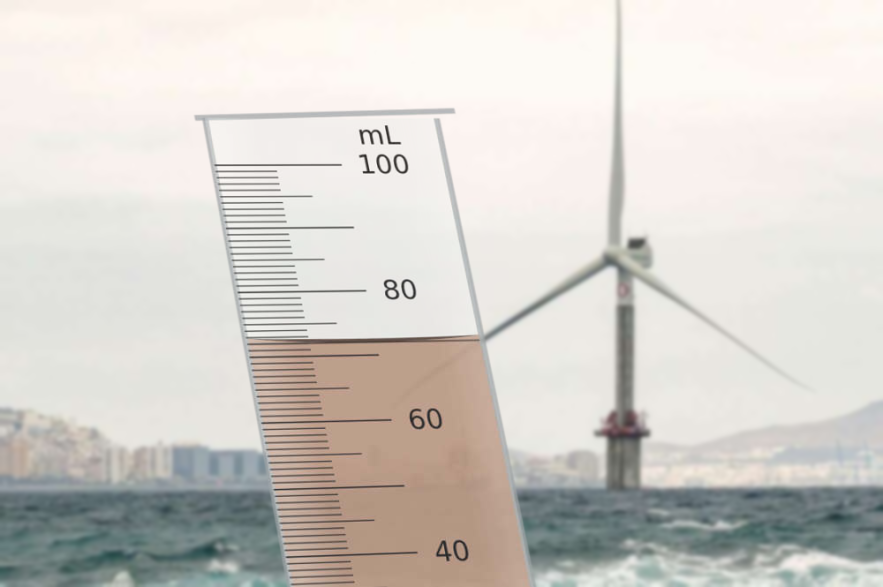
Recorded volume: 72 mL
